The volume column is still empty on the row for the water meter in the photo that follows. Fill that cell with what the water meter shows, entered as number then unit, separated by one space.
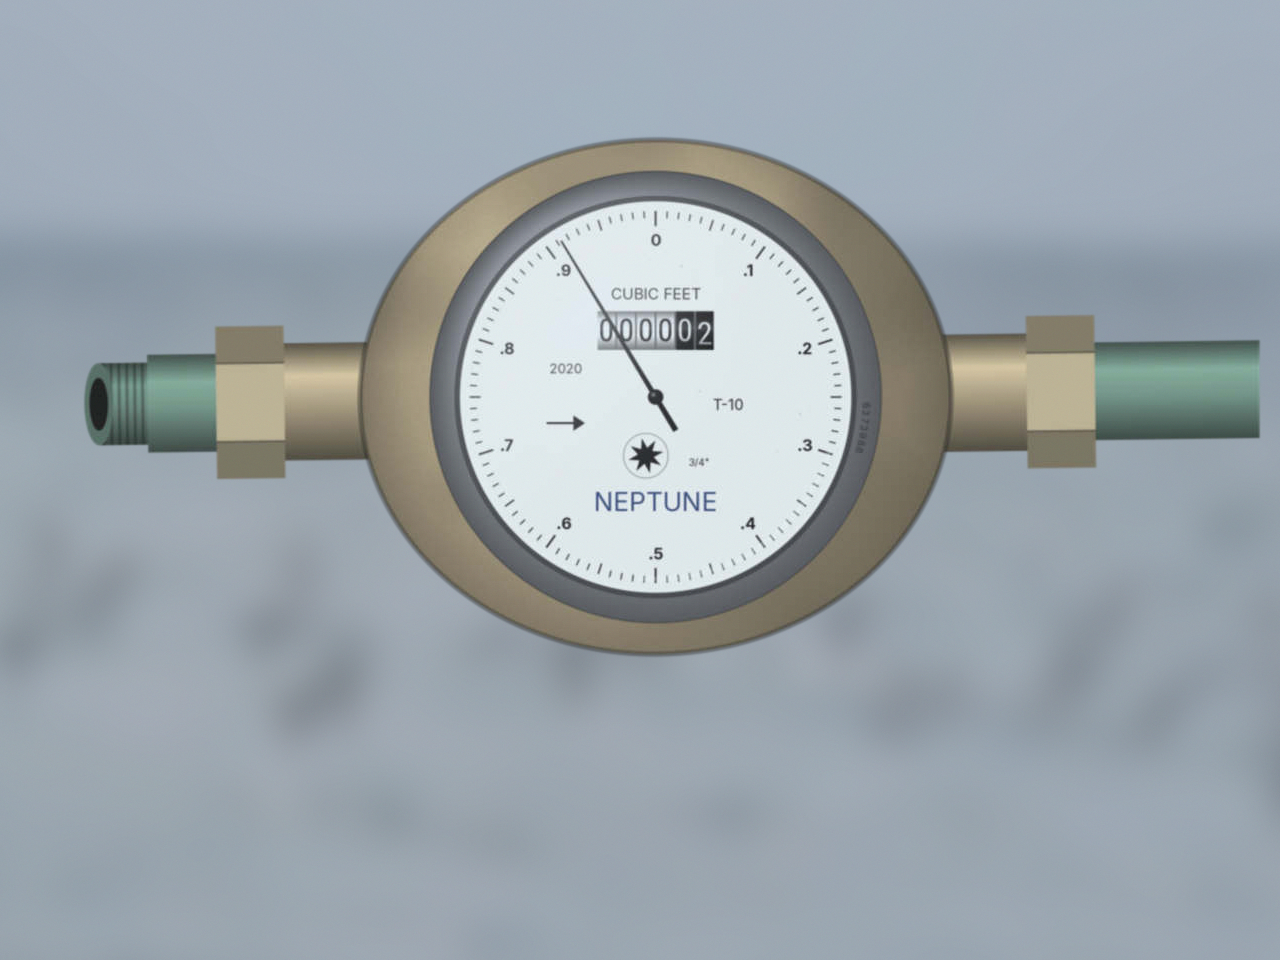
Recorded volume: 1.91 ft³
